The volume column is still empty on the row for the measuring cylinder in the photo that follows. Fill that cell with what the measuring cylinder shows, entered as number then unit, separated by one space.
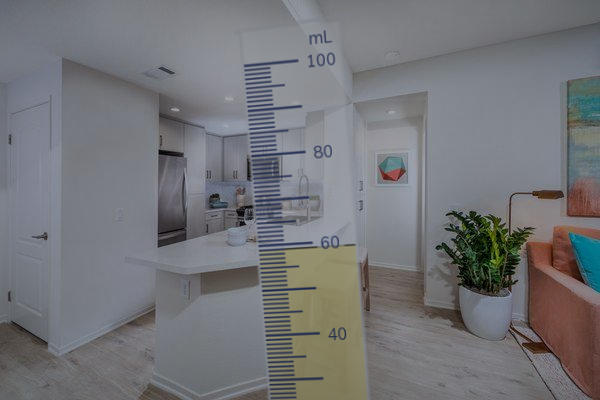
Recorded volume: 59 mL
